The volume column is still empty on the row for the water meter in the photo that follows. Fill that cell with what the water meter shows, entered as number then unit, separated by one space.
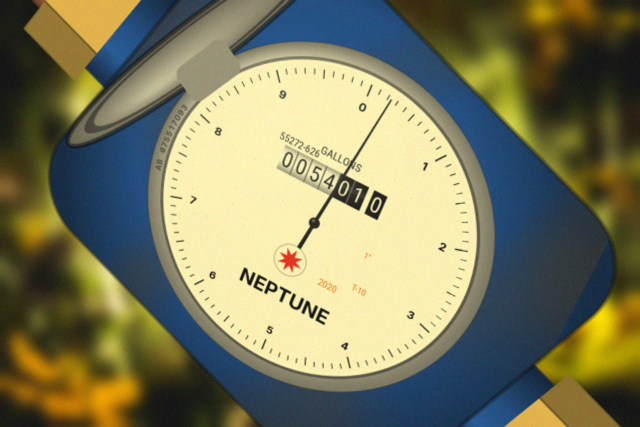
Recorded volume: 54010.2 gal
